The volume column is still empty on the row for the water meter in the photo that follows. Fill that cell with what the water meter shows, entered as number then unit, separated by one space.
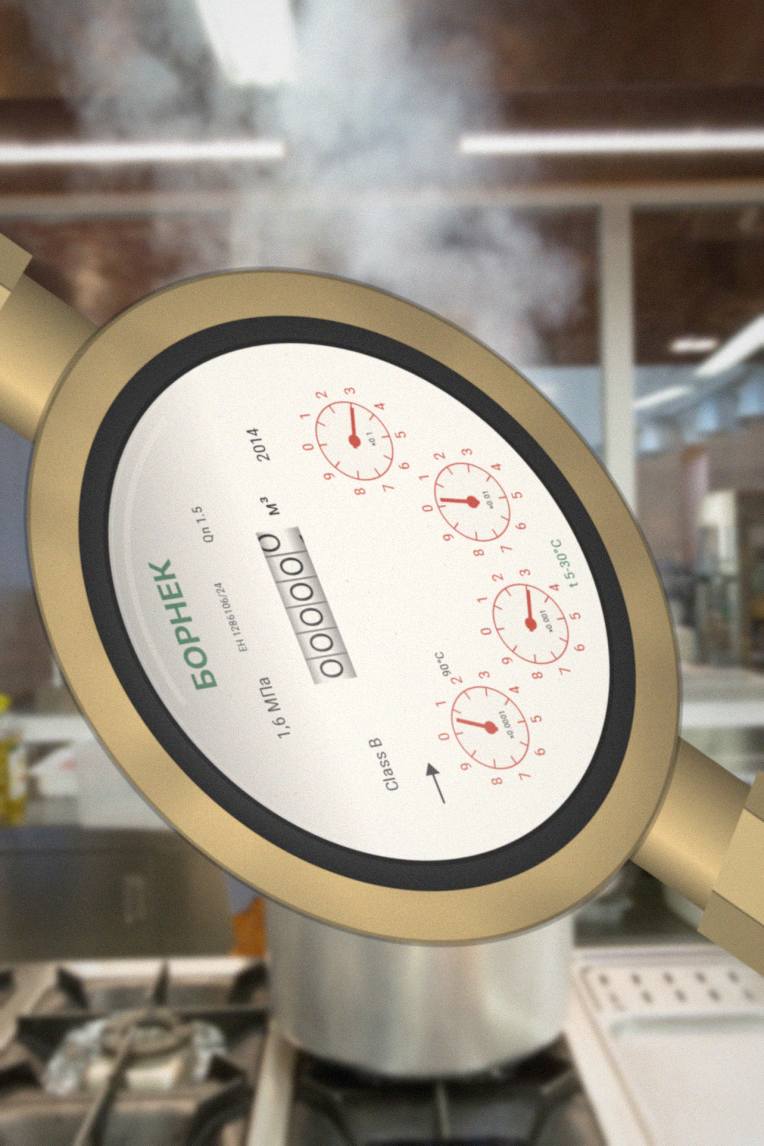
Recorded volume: 0.3030 m³
